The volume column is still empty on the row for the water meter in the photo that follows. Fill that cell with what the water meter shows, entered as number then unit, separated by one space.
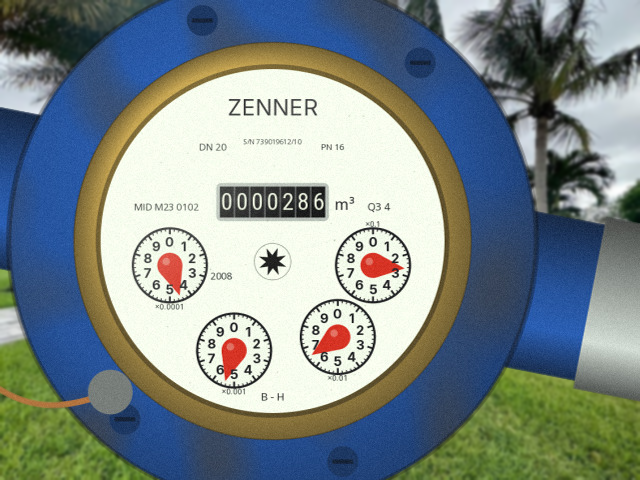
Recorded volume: 286.2654 m³
